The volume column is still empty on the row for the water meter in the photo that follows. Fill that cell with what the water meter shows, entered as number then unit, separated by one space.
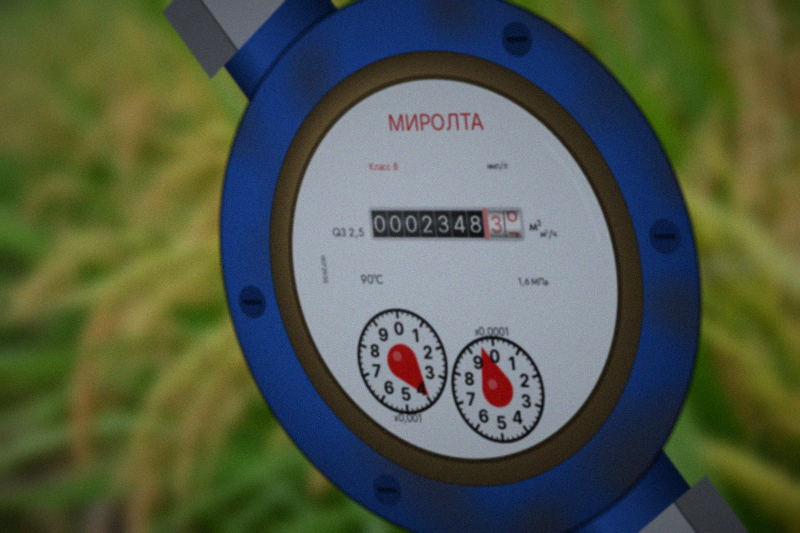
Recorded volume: 2348.3639 m³
